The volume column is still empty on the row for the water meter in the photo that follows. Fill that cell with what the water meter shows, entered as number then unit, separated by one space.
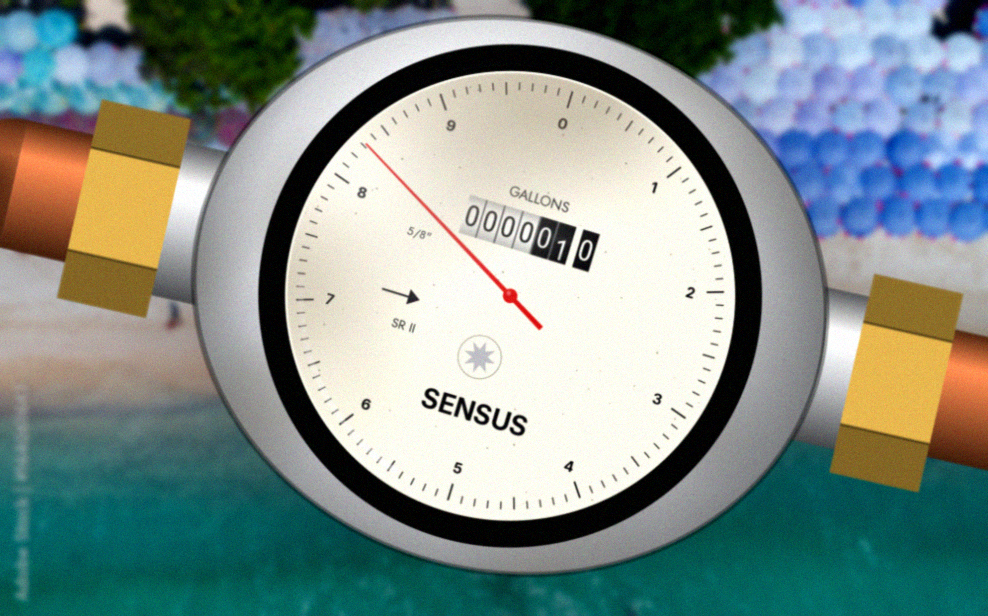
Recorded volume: 8.3 gal
